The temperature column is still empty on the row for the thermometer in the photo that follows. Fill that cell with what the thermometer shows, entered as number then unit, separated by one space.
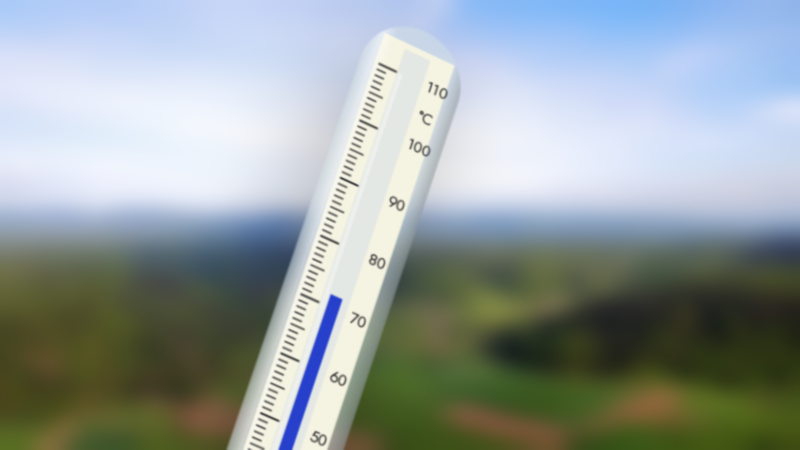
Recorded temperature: 72 °C
